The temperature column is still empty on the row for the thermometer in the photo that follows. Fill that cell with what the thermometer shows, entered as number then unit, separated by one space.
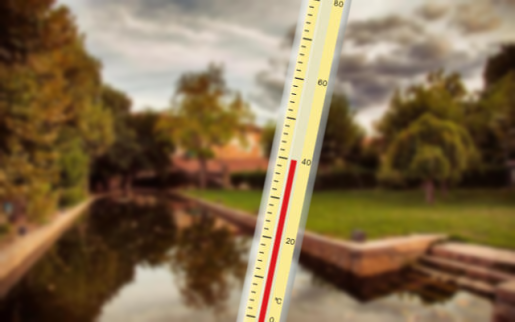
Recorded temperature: 40 °C
